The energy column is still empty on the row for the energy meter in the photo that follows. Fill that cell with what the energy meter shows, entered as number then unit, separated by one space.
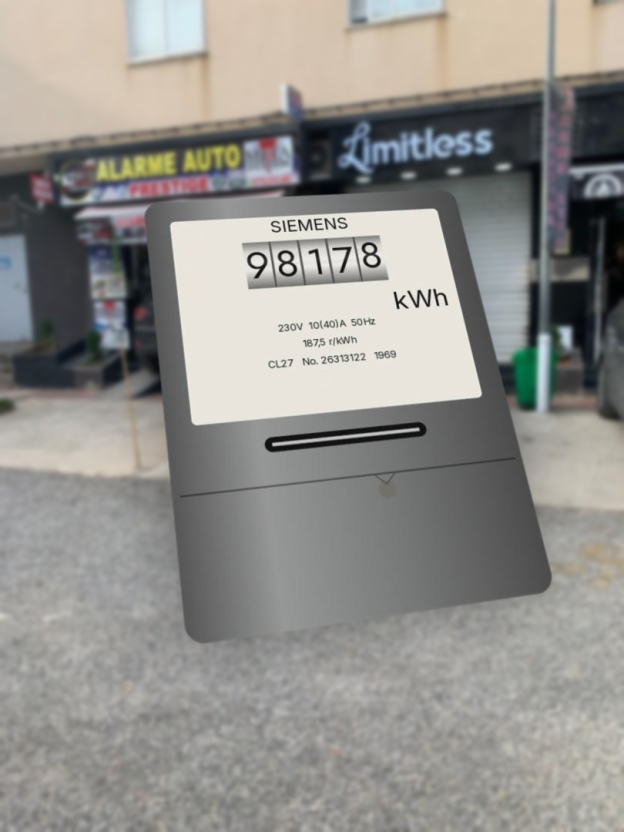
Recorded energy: 98178 kWh
